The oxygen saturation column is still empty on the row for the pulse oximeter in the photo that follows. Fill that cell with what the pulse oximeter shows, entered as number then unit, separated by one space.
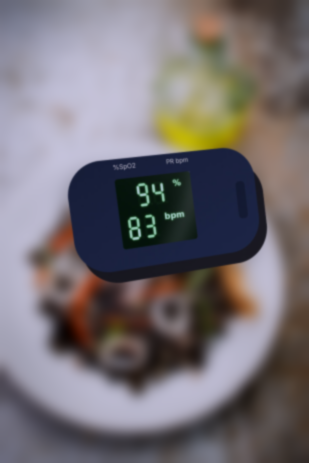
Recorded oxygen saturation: 94 %
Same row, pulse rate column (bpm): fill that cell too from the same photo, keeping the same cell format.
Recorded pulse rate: 83 bpm
